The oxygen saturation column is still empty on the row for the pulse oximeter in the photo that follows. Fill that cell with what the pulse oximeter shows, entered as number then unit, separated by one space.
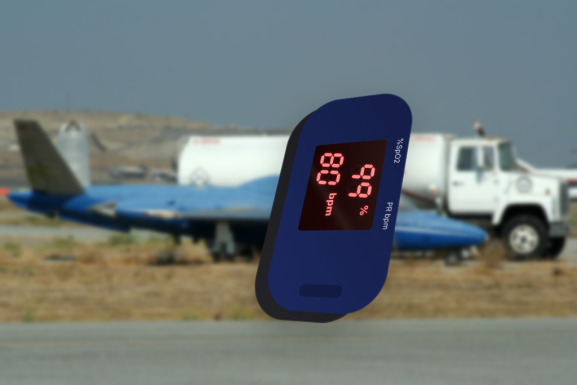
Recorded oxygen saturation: 99 %
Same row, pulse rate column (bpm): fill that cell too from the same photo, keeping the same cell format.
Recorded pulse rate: 80 bpm
